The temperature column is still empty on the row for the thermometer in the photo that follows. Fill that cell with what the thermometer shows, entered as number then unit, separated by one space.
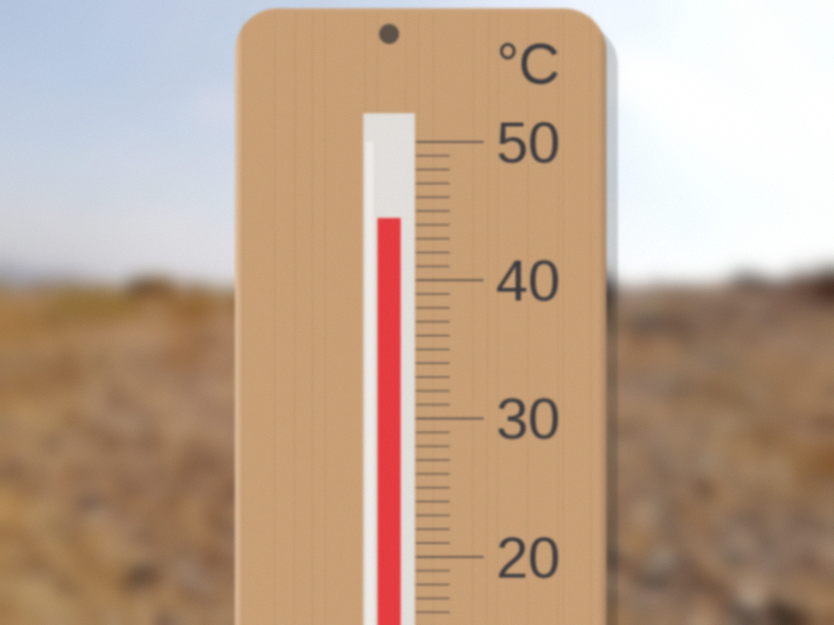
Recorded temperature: 44.5 °C
